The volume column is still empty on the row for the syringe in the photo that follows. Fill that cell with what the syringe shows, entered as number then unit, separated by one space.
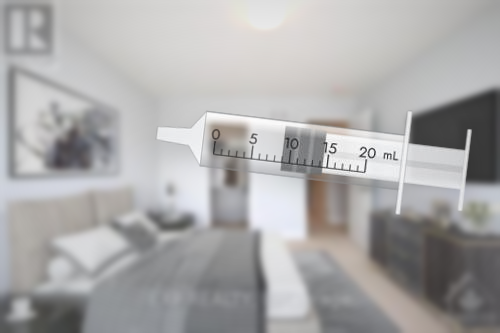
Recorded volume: 9 mL
